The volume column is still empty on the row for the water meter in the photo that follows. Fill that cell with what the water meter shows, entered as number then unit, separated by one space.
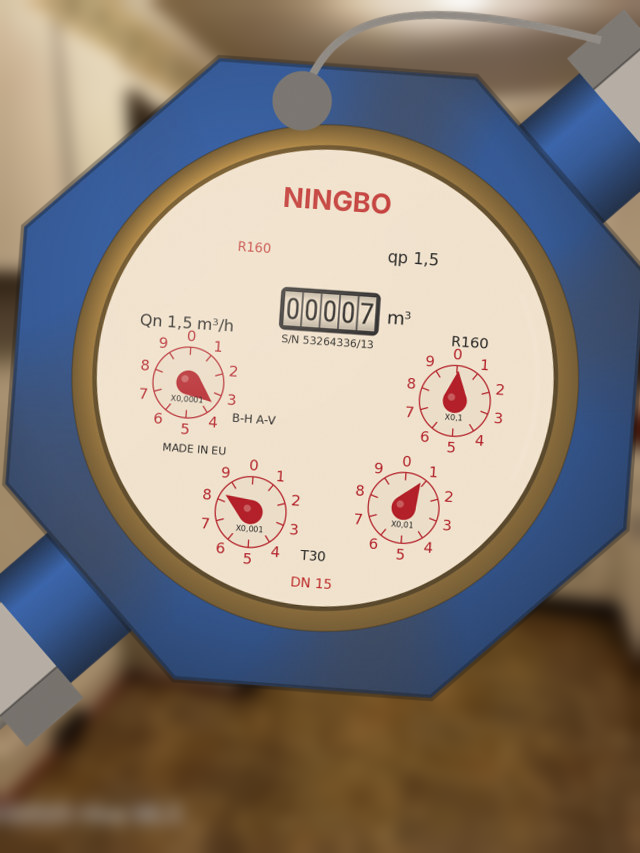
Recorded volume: 7.0083 m³
